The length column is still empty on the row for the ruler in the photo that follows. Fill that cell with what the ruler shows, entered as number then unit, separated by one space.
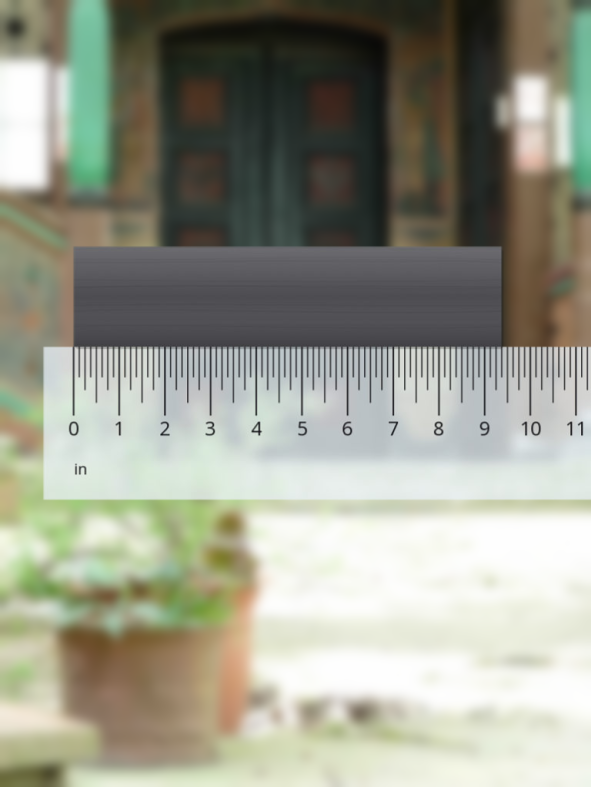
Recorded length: 9.375 in
